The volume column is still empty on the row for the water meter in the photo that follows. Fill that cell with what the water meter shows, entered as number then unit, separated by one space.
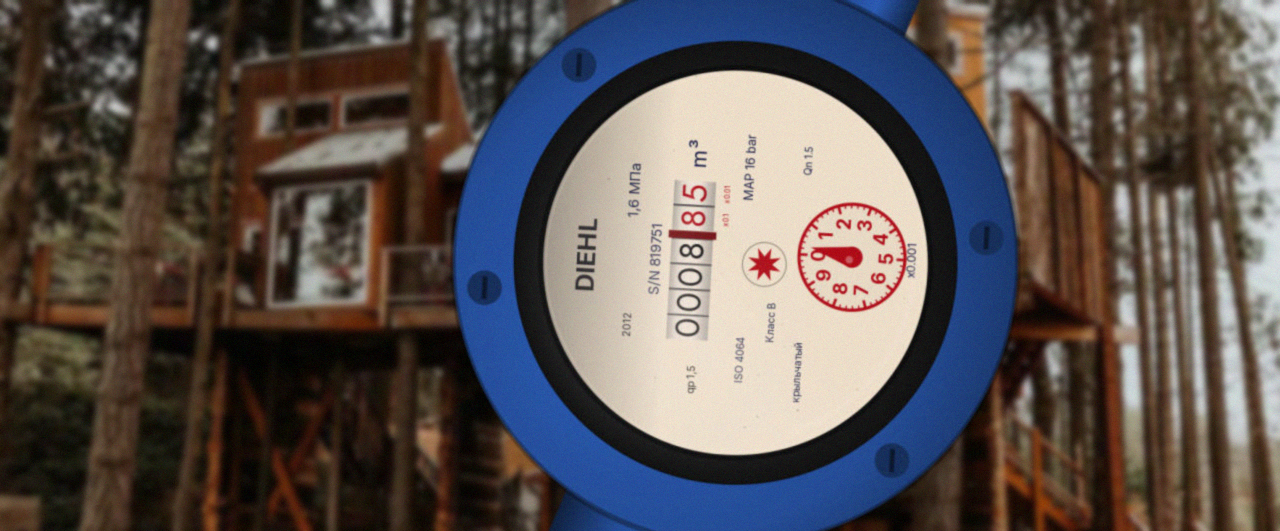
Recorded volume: 8.850 m³
